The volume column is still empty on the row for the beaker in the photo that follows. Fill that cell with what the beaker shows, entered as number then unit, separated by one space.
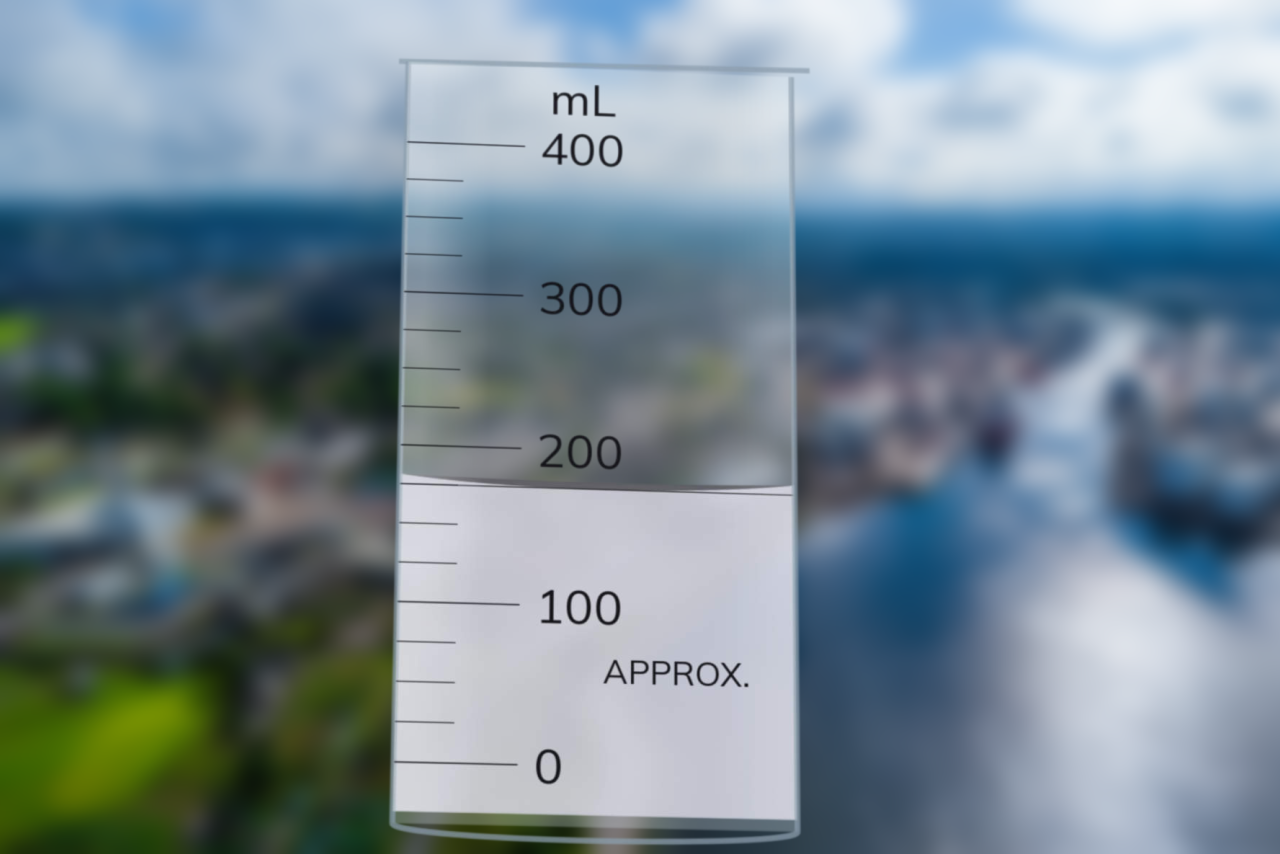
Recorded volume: 175 mL
